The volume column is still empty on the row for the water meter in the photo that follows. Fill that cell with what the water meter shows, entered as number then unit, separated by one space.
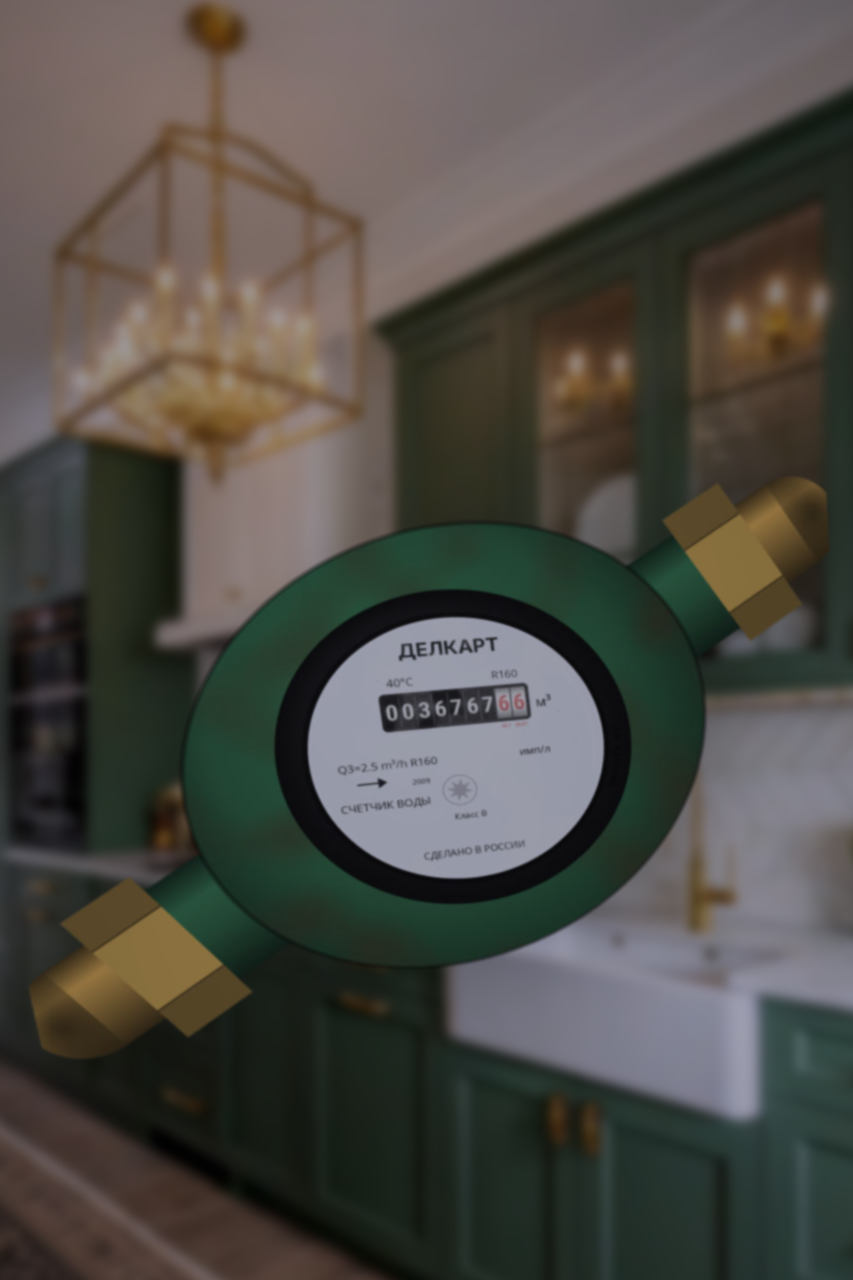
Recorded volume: 36767.66 m³
